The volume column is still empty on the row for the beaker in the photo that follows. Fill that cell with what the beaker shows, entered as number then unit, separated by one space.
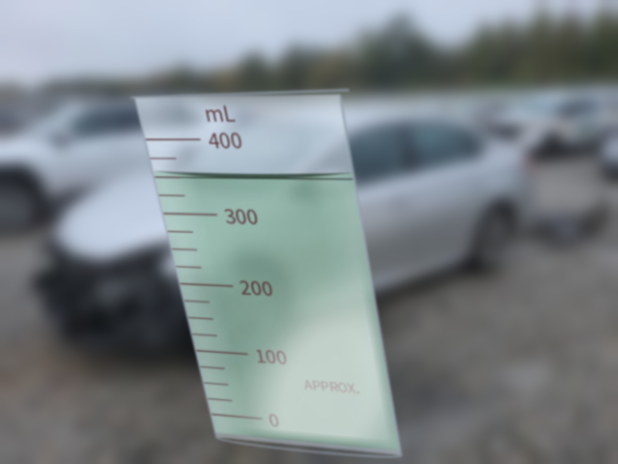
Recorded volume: 350 mL
